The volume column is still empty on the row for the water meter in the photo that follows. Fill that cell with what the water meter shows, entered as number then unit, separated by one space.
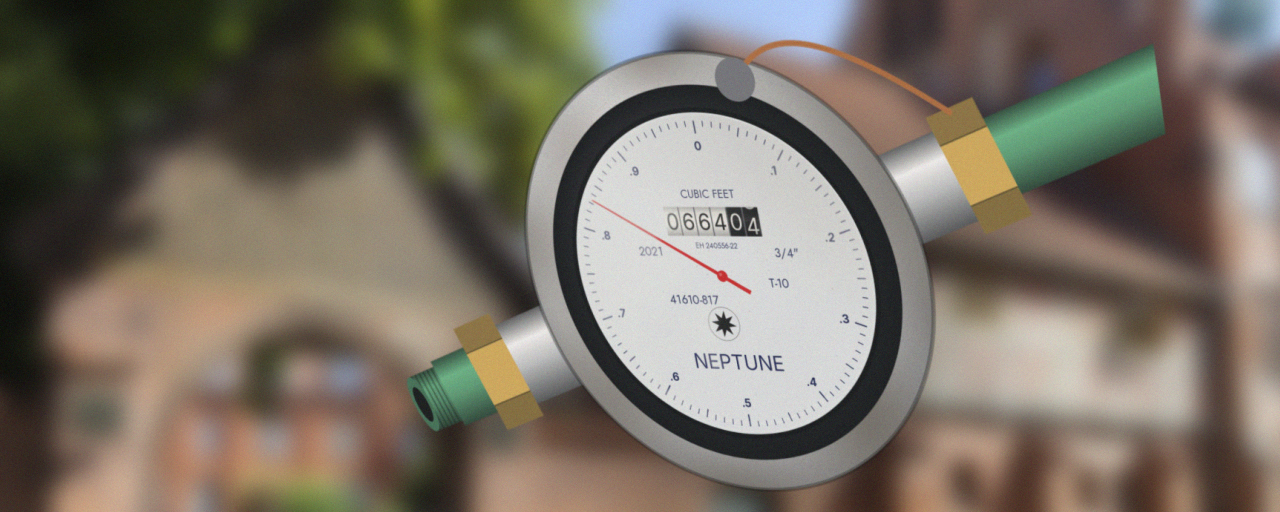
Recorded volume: 66403.83 ft³
